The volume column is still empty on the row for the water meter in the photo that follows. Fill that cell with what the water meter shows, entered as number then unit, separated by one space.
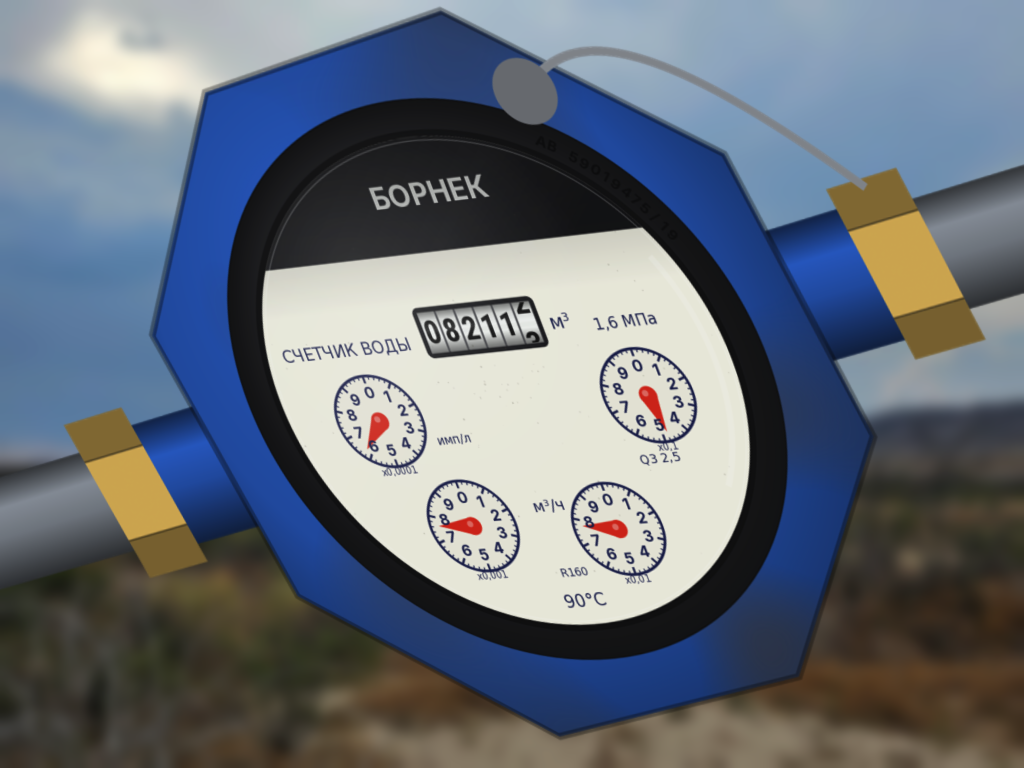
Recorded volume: 82112.4776 m³
